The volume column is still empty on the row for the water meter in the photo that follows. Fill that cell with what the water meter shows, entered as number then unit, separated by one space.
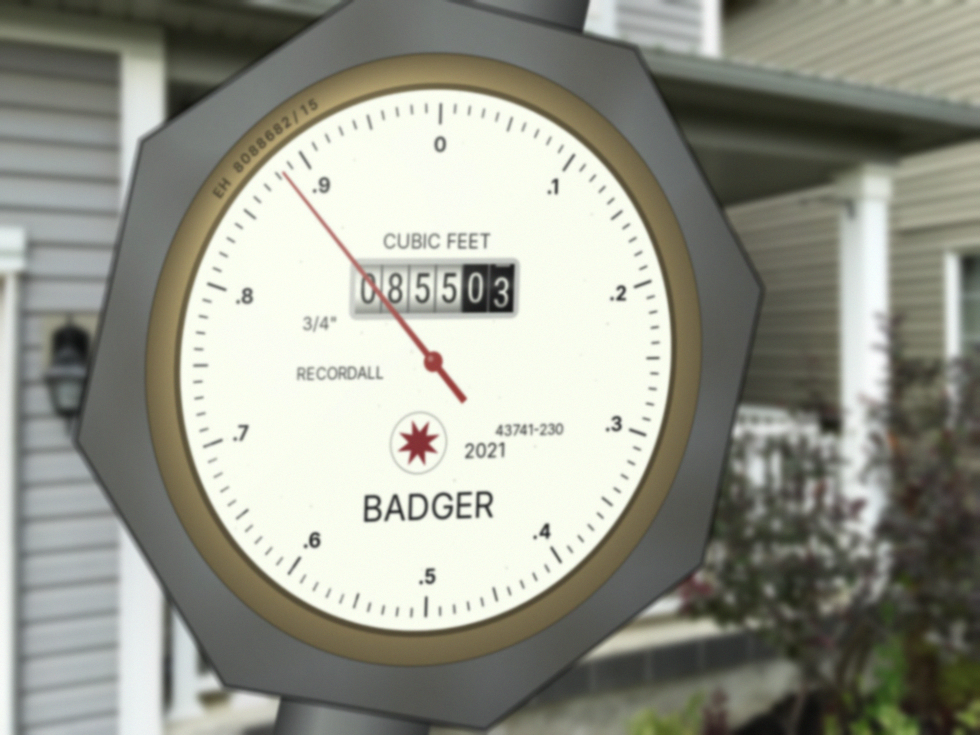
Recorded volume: 85502.88 ft³
